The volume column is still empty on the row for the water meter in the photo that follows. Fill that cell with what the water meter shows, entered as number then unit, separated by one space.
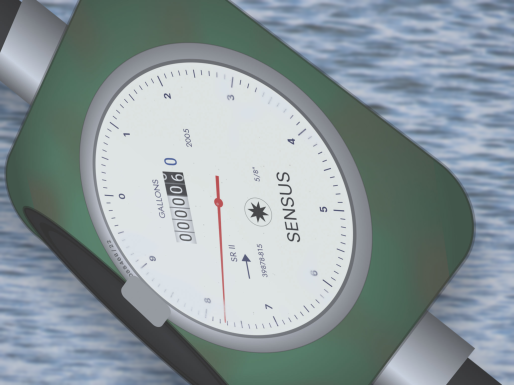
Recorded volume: 57.7 gal
